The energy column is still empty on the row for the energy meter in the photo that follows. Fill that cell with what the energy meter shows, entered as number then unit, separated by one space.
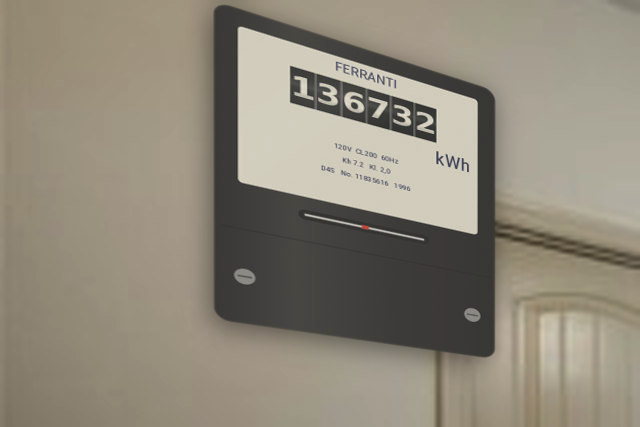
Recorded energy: 136732 kWh
